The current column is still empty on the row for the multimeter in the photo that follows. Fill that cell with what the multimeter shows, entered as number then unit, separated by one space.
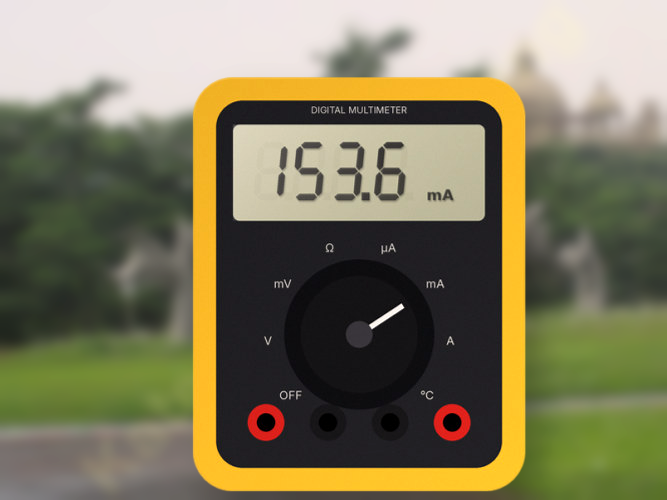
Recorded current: 153.6 mA
